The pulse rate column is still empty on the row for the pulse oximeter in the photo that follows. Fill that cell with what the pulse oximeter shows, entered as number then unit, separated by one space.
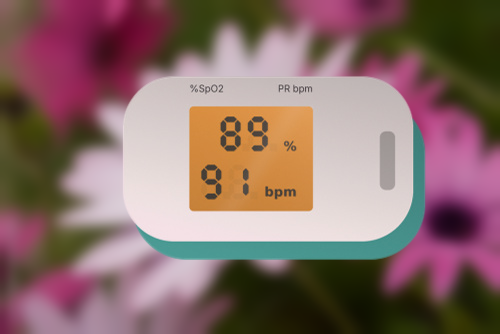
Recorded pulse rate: 91 bpm
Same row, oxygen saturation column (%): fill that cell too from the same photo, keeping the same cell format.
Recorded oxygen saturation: 89 %
